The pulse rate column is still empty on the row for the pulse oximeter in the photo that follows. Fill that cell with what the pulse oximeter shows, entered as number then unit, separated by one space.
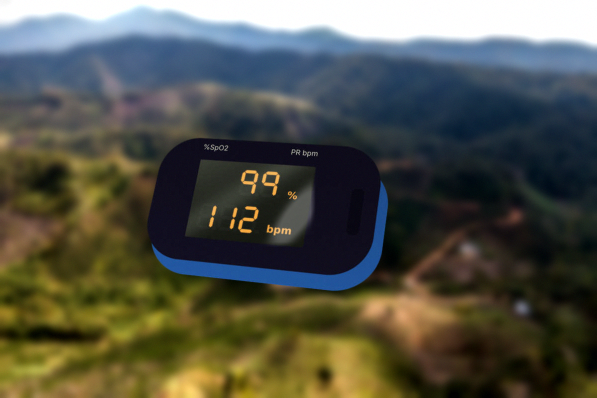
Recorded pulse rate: 112 bpm
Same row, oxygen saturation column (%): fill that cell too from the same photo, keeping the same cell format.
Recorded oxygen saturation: 99 %
